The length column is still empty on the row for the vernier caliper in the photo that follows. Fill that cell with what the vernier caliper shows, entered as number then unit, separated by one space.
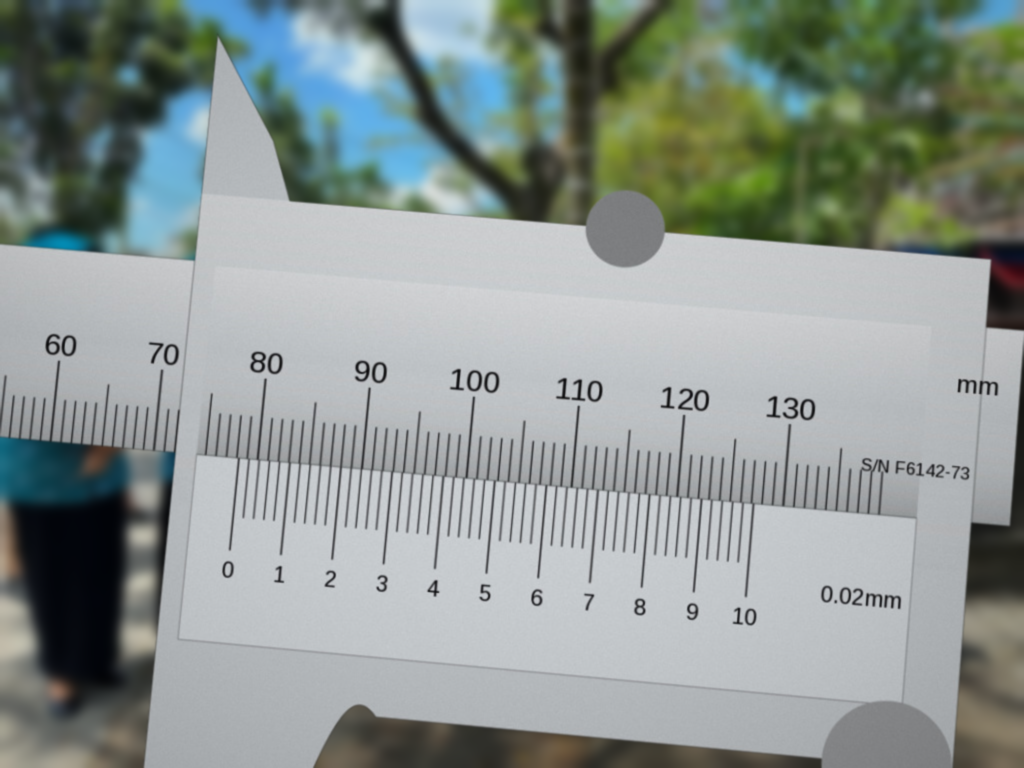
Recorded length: 78.2 mm
